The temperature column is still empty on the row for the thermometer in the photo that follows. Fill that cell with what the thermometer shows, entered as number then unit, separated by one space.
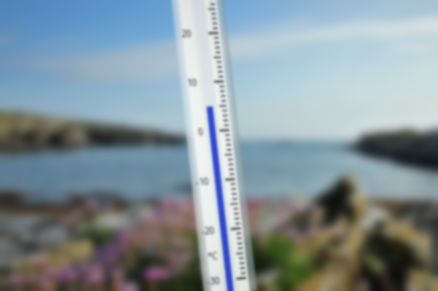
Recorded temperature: 5 °C
